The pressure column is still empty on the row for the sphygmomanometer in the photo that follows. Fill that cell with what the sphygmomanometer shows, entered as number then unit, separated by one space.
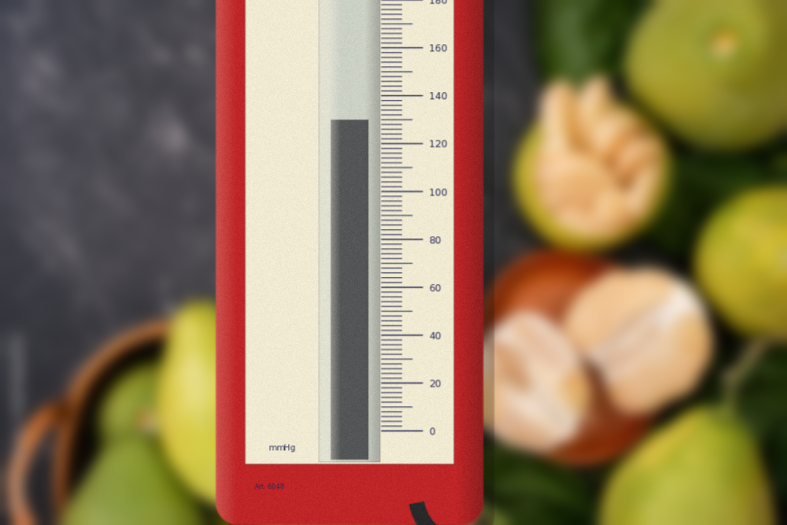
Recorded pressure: 130 mmHg
